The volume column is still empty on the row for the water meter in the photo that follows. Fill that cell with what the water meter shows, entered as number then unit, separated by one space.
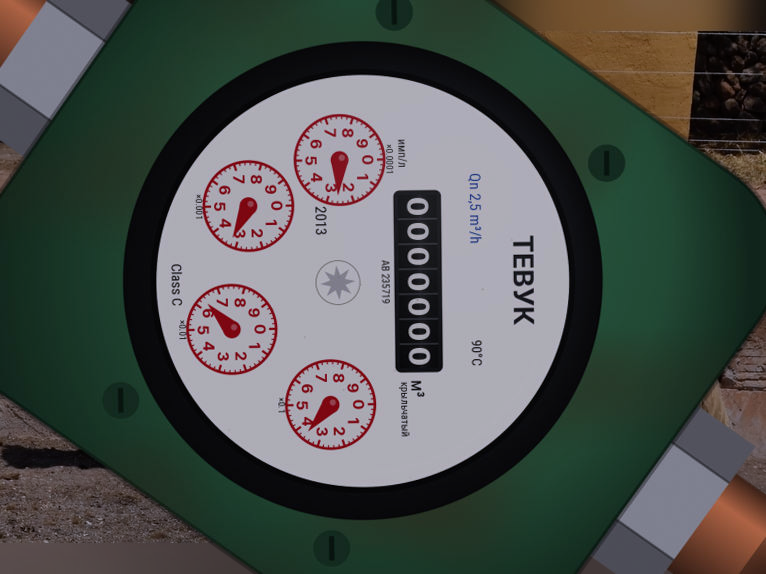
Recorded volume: 0.3632 m³
